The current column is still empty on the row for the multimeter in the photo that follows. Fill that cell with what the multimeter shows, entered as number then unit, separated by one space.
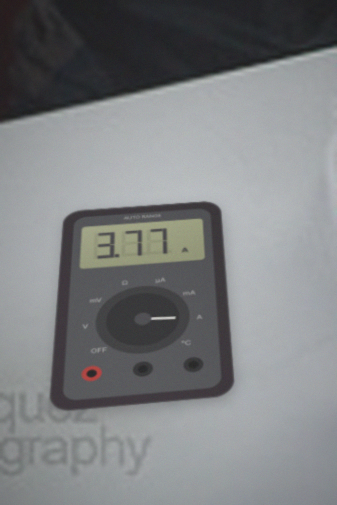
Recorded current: 3.77 A
